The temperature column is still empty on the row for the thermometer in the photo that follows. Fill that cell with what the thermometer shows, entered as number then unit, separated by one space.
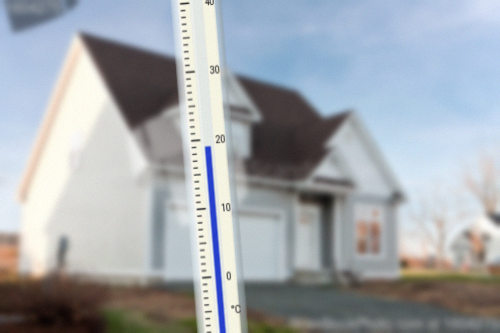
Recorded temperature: 19 °C
